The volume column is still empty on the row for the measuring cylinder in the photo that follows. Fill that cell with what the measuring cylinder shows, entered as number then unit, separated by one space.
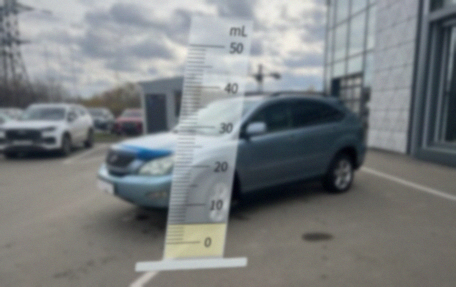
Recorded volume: 5 mL
